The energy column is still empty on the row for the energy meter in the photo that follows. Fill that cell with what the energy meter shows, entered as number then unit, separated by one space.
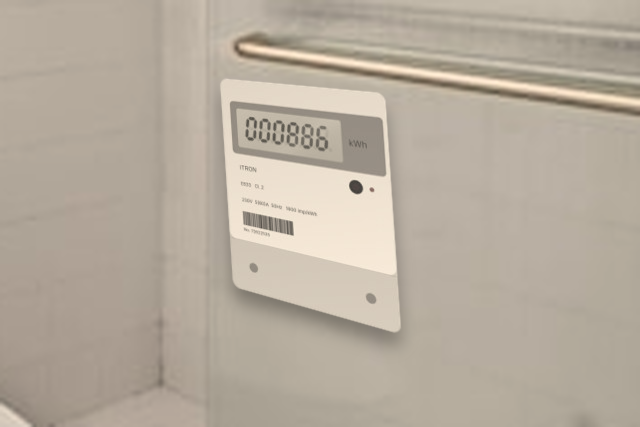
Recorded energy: 886 kWh
